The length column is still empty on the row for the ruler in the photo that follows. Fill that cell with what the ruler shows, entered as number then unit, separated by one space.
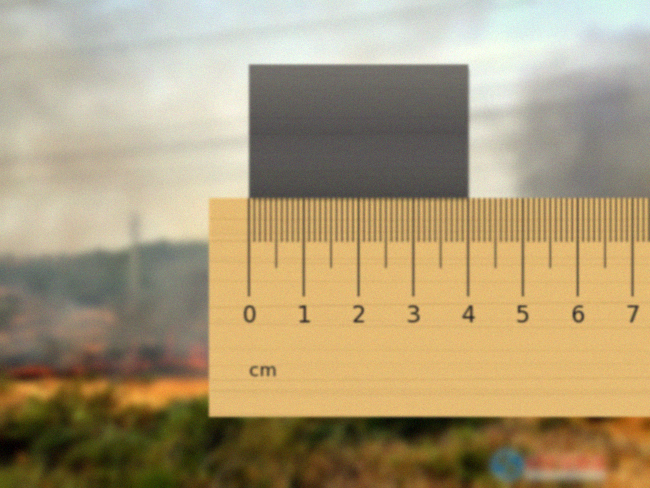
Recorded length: 4 cm
